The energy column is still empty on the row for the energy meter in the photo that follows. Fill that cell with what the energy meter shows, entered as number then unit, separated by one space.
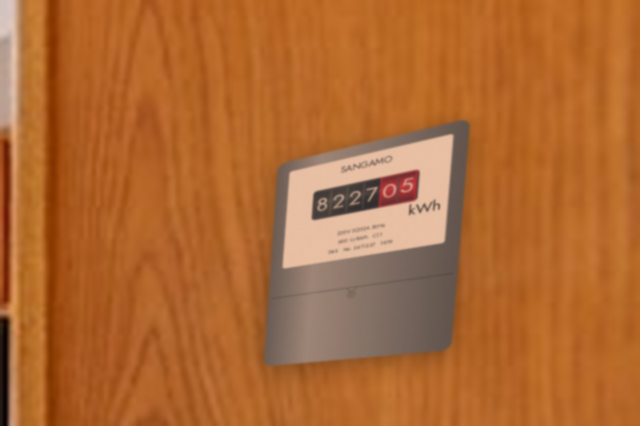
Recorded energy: 8227.05 kWh
